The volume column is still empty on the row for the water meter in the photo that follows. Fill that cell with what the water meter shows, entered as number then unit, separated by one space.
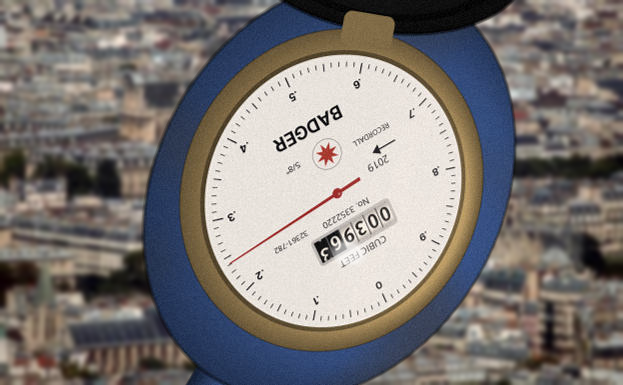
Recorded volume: 3963.24 ft³
